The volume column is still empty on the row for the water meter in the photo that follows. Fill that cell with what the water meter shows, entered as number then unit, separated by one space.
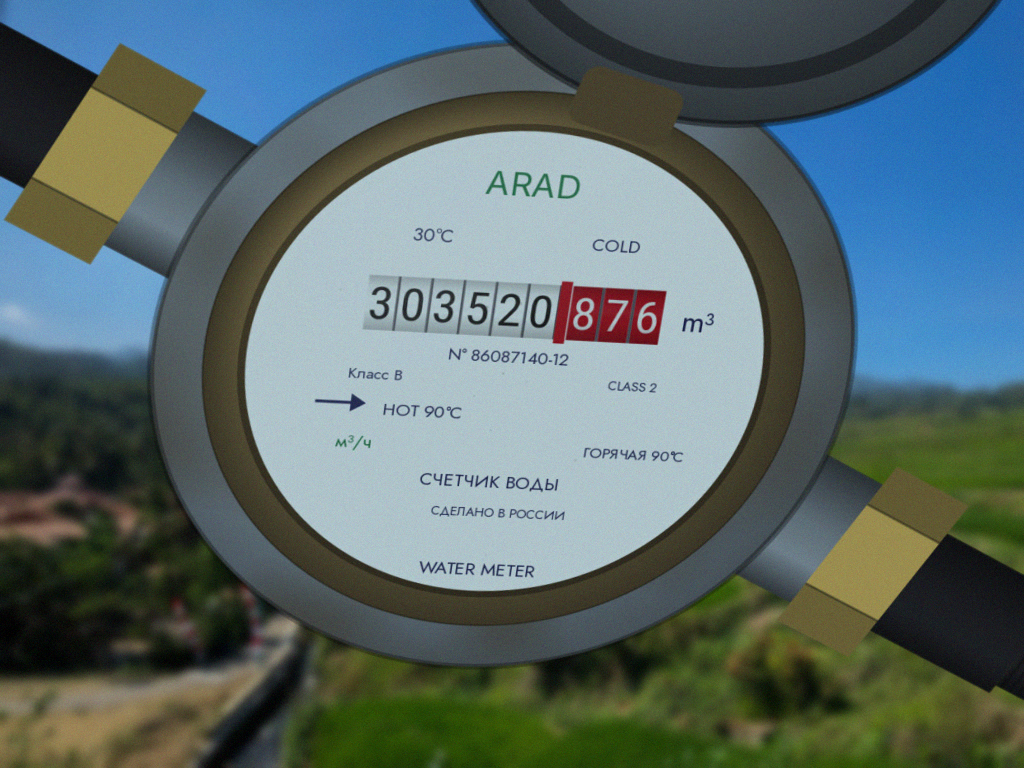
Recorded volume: 303520.876 m³
